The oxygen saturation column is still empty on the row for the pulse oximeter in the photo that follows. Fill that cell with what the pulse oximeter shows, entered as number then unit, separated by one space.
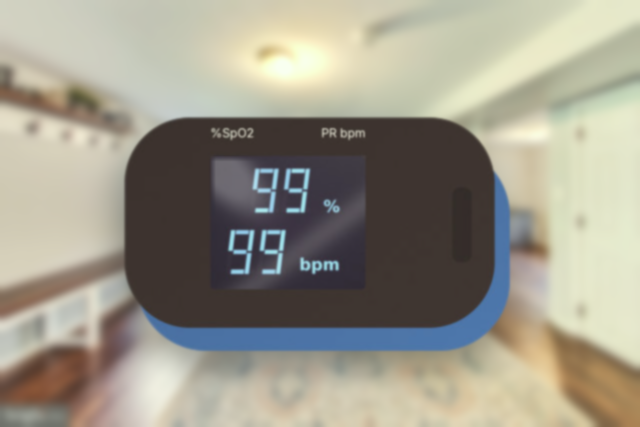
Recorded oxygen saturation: 99 %
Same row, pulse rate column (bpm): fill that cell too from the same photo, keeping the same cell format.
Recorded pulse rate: 99 bpm
